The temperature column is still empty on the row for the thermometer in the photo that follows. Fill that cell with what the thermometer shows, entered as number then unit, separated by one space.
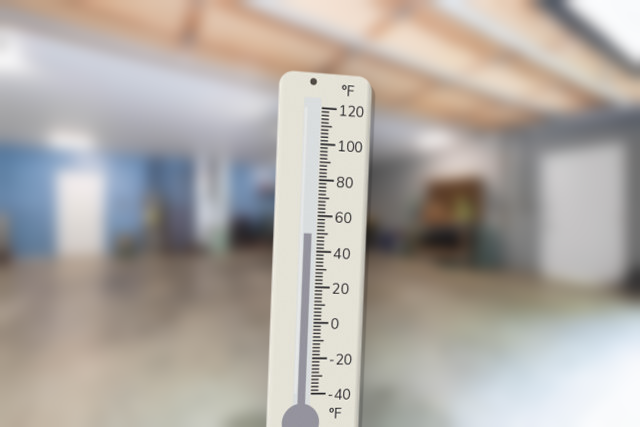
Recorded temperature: 50 °F
